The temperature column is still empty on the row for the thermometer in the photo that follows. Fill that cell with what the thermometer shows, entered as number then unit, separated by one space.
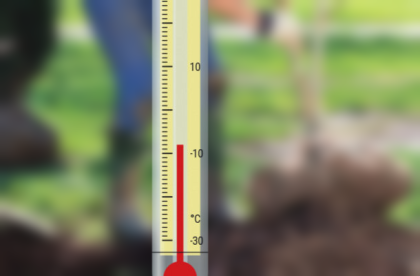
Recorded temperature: -8 °C
